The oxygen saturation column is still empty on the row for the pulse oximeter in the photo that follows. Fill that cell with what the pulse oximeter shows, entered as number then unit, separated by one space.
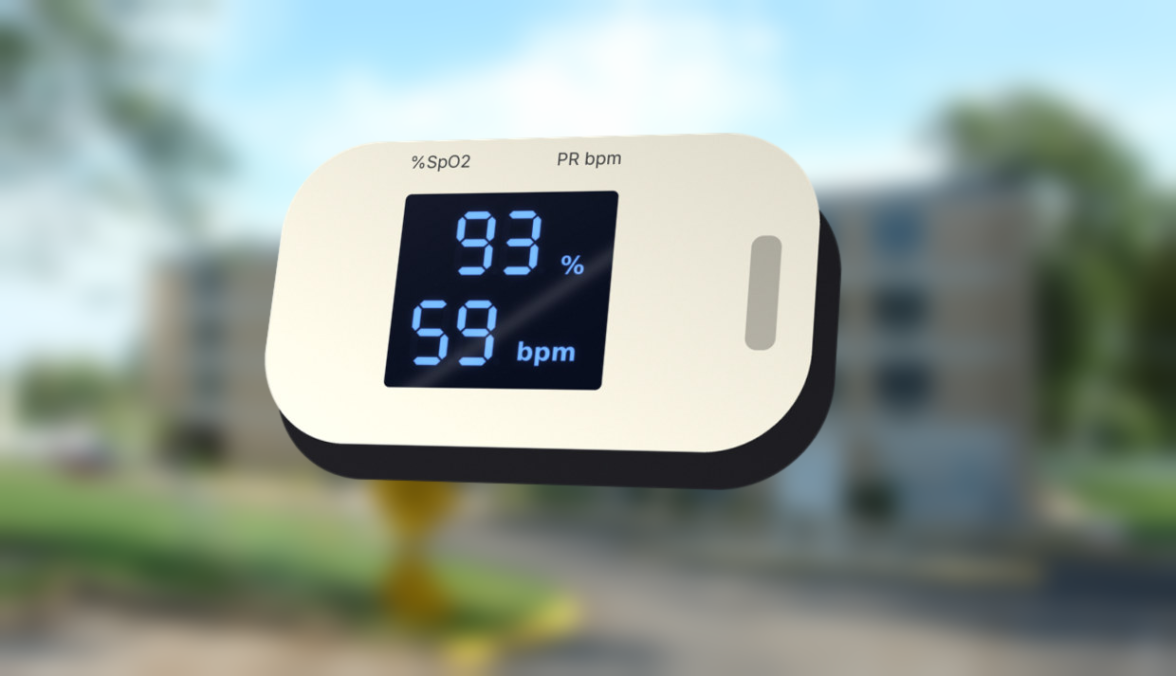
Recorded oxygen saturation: 93 %
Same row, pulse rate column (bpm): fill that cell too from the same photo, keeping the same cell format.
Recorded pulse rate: 59 bpm
